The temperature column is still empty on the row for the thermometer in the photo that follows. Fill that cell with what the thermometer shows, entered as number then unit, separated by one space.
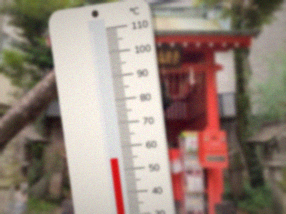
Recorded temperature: 55 °C
